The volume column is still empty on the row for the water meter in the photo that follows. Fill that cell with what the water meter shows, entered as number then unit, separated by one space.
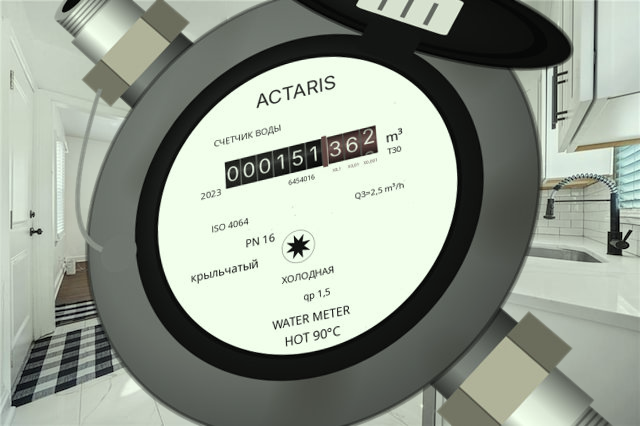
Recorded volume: 151.362 m³
